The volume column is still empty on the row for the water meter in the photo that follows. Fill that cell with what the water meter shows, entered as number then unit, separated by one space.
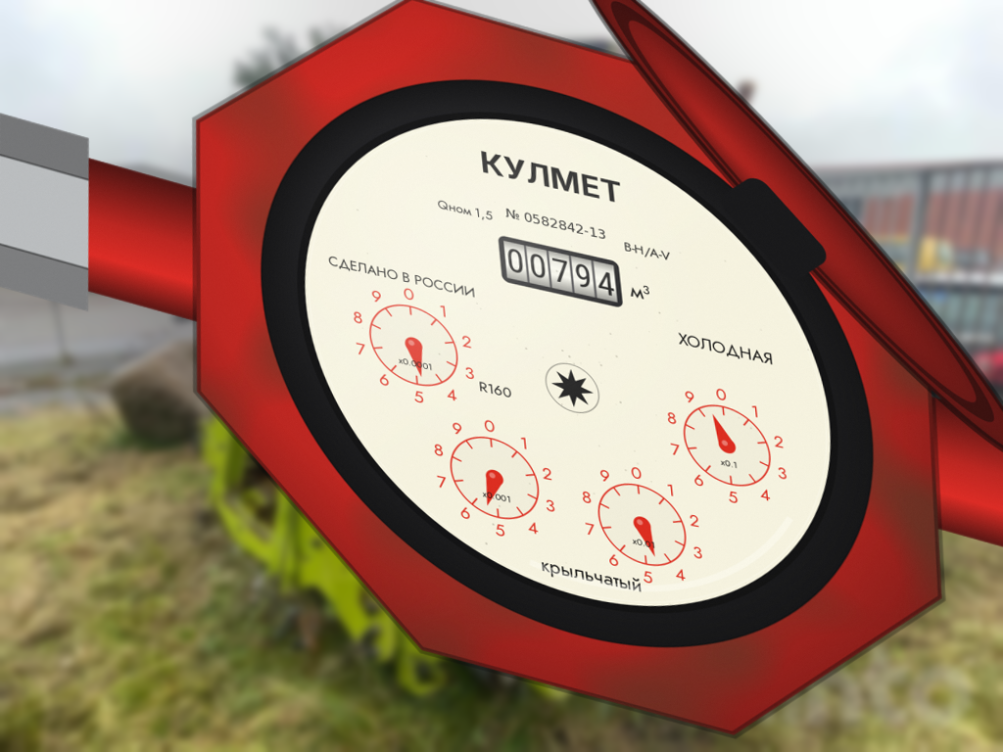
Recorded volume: 793.9454 m³
